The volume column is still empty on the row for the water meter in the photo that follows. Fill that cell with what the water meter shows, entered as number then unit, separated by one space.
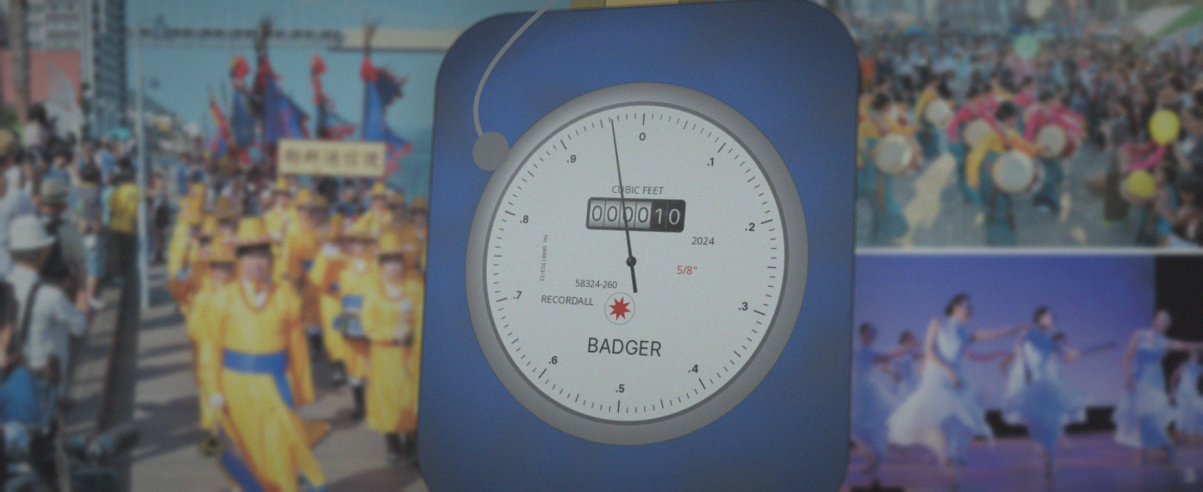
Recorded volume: 9.96 ft³
